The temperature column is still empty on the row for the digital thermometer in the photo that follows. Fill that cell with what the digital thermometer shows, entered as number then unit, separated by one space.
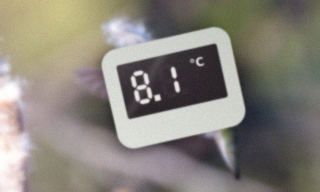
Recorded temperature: 8.1 °C
